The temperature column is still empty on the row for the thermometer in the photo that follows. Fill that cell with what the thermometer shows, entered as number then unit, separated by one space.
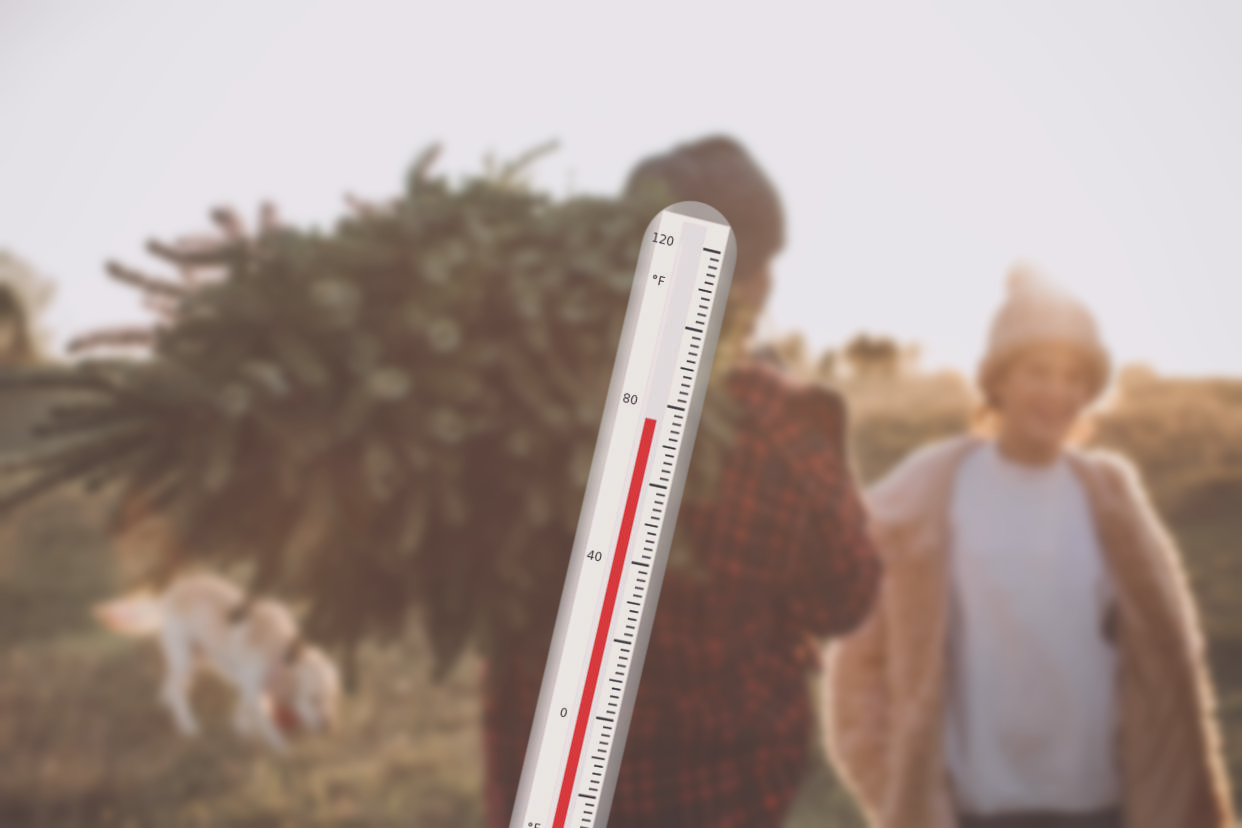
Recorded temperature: 76 °F
